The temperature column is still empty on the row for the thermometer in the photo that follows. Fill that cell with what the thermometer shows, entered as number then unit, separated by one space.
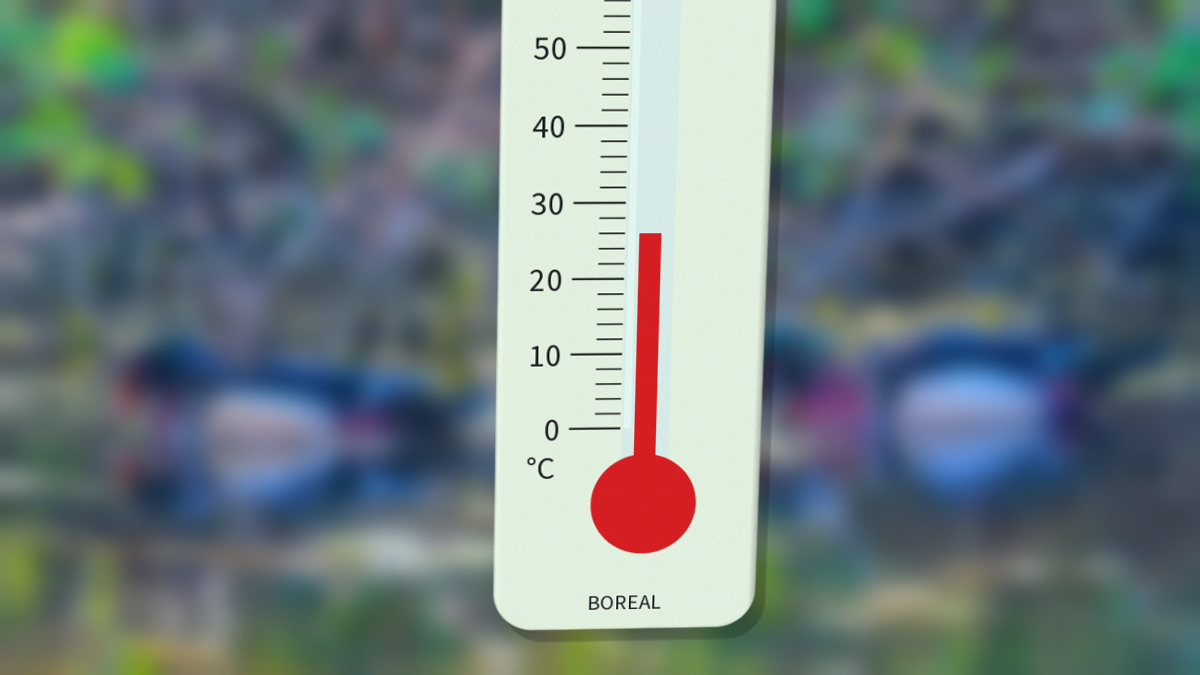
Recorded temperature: 26 °C
